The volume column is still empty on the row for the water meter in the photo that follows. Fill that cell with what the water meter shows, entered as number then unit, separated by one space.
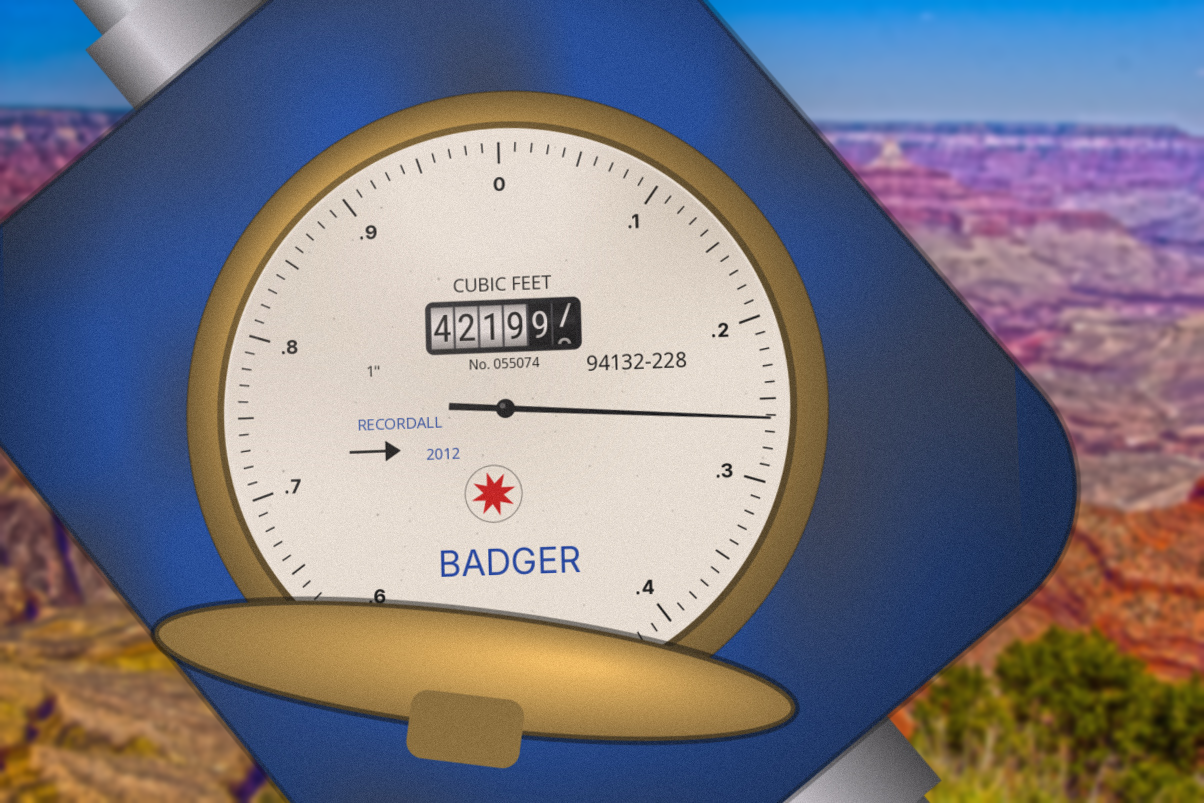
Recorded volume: 421997.26 ft³
